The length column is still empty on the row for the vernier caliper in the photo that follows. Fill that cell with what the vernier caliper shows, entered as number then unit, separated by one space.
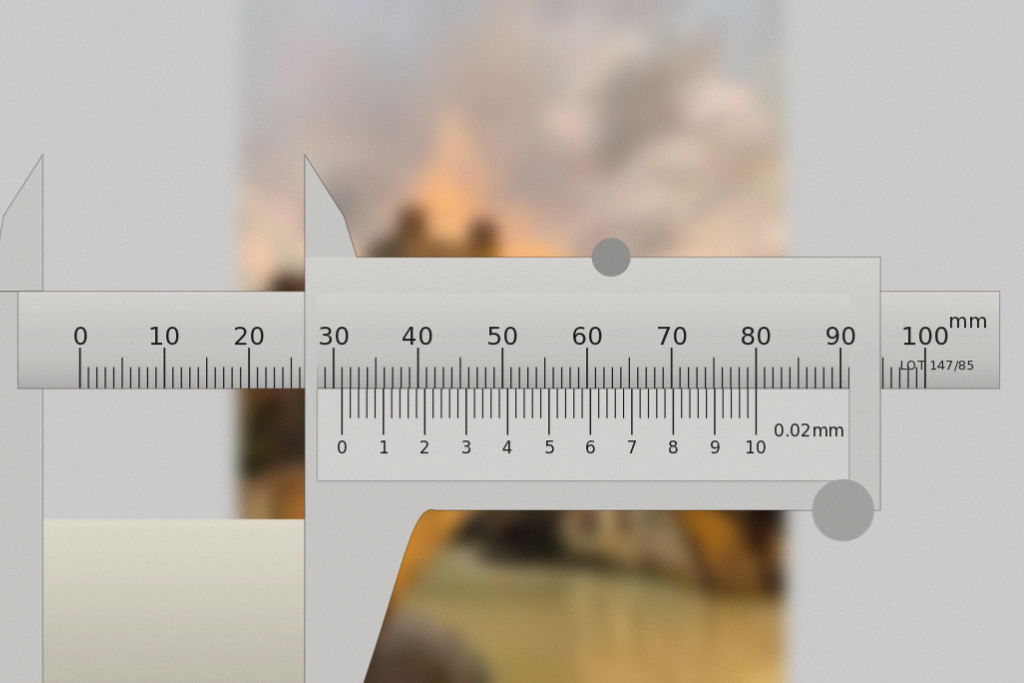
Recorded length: 31.0 mm
